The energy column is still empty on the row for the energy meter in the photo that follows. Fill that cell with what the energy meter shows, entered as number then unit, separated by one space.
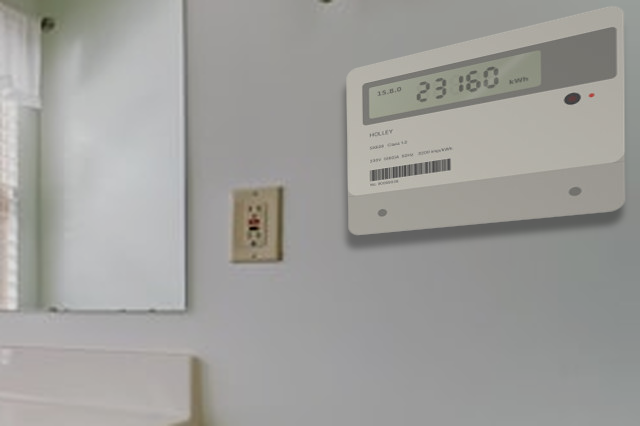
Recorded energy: 23160 kWh
